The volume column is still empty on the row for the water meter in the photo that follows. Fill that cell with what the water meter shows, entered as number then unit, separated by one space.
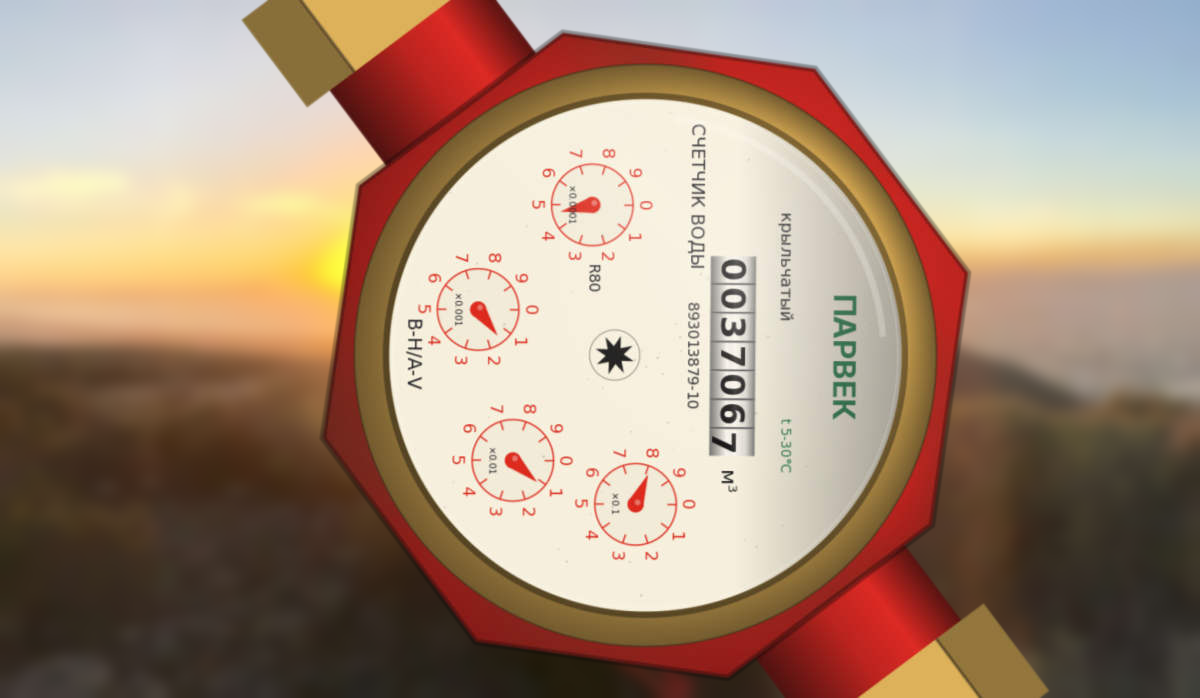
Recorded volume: 37066.8114 m³
